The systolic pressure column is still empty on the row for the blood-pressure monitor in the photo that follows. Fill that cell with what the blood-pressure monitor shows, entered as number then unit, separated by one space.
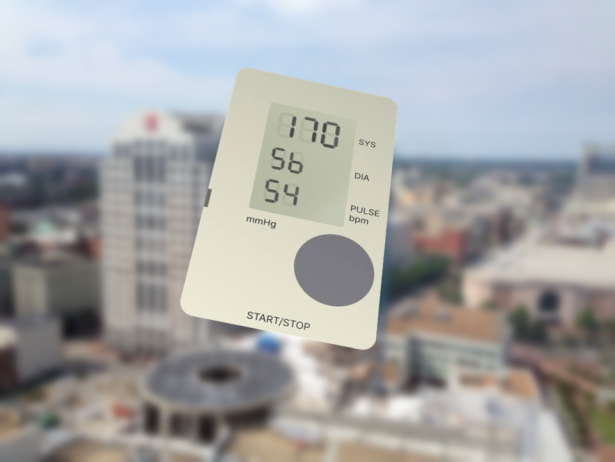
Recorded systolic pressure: 170 mmHg
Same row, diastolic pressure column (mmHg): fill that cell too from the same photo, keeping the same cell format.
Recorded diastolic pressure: 56 mmHg
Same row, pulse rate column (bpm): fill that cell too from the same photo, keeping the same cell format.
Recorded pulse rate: 54 bpm
